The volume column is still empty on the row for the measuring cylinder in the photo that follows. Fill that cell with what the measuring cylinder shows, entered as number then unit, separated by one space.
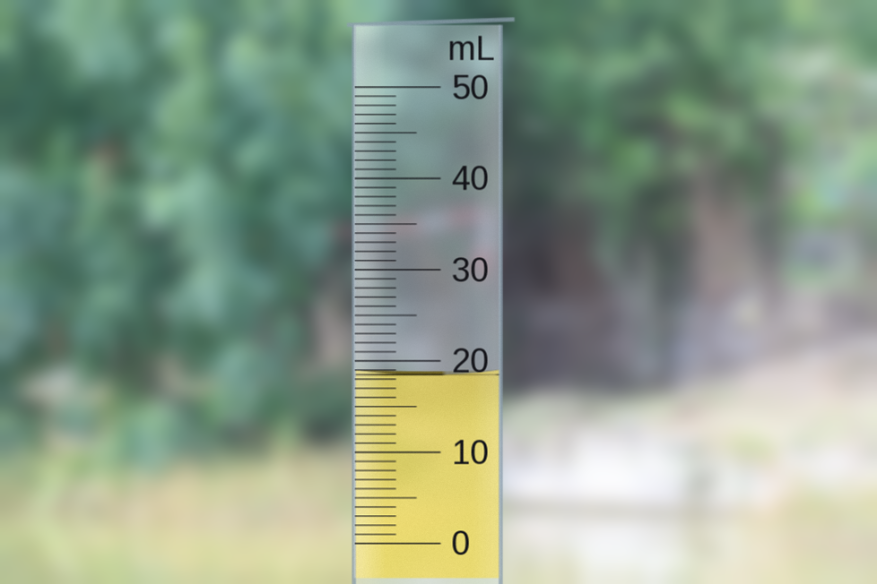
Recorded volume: 18.5 mL
